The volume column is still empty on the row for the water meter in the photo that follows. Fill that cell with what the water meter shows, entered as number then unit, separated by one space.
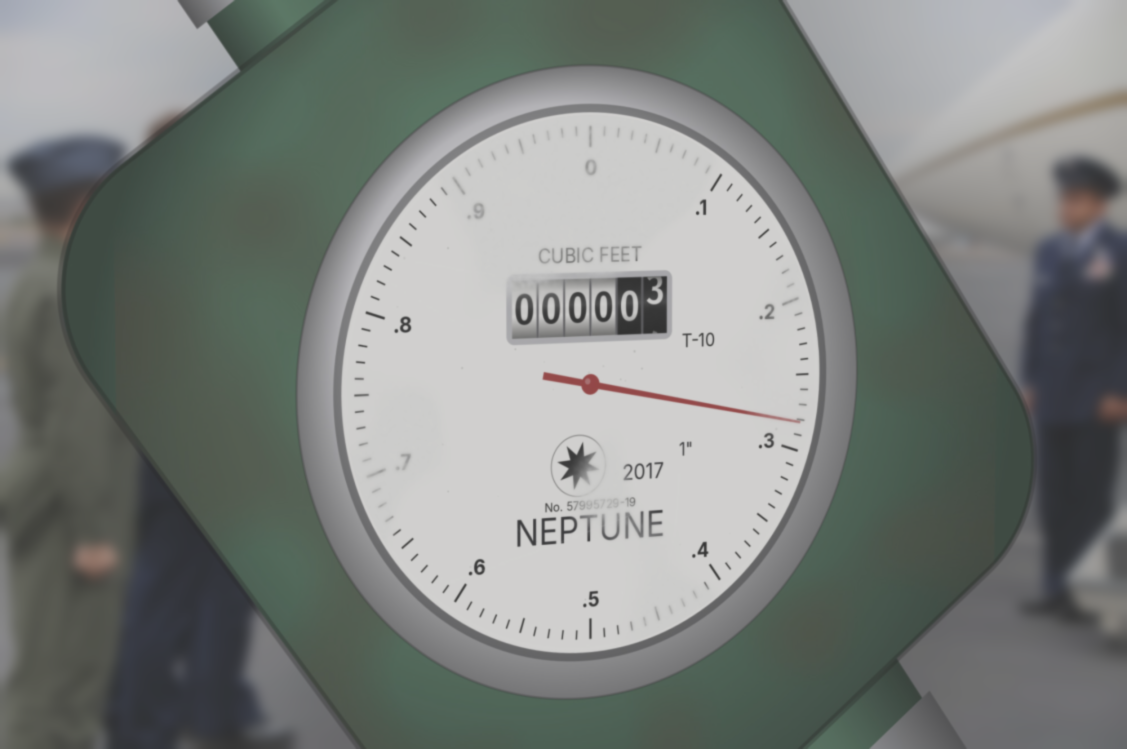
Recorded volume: 3.28 ft³
